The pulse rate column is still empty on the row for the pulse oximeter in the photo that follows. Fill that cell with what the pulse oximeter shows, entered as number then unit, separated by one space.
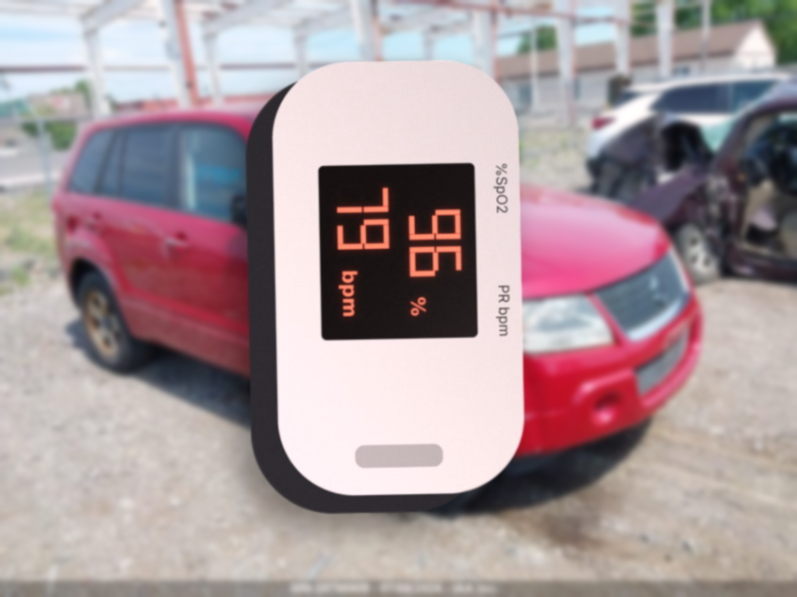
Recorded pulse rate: 79 bpm
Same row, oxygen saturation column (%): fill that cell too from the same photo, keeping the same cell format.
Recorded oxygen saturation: 96 %
